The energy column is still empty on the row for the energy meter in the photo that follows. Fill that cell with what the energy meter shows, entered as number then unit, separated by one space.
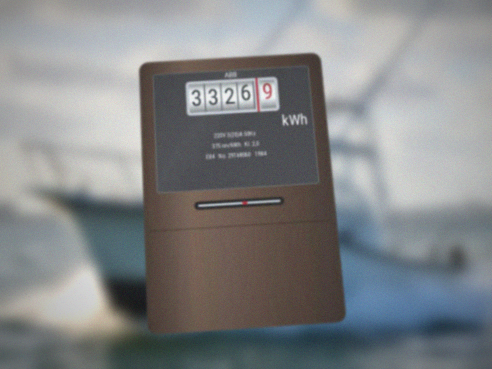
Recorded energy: 3326.9 kWh
